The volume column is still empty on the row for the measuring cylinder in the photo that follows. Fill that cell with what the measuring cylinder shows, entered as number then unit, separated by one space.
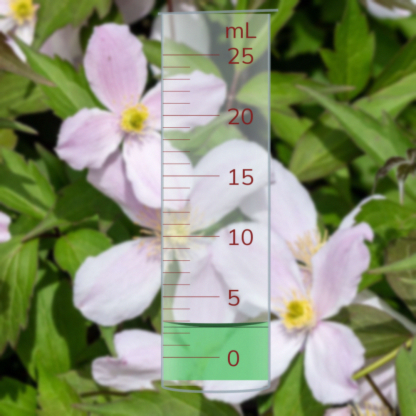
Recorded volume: 2.5 mL
